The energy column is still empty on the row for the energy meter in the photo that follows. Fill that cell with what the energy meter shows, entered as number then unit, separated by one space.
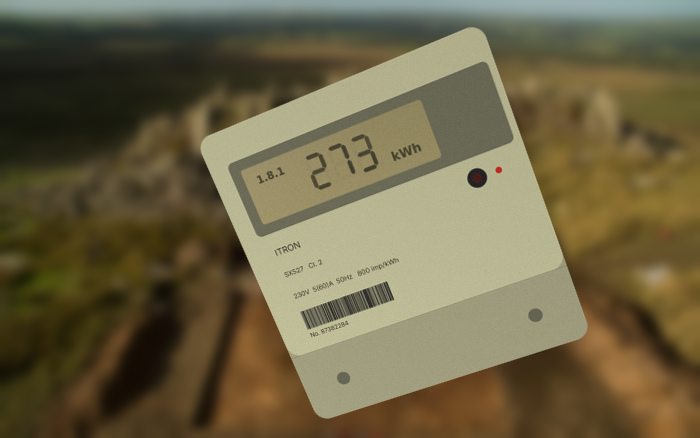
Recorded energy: 273 kWh
